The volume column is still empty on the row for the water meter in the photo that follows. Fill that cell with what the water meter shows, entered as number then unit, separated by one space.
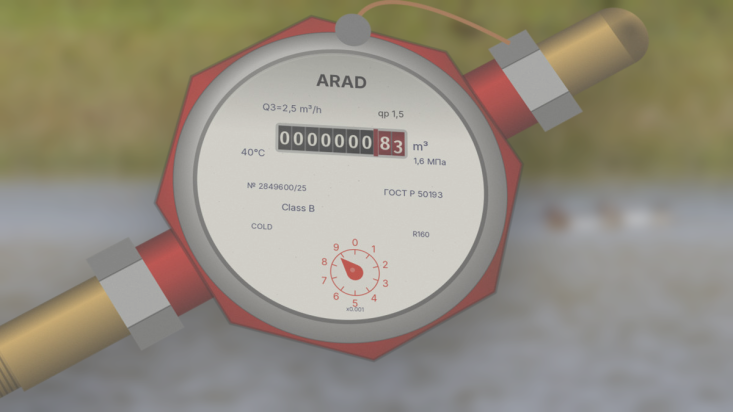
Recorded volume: 0.828 m³
